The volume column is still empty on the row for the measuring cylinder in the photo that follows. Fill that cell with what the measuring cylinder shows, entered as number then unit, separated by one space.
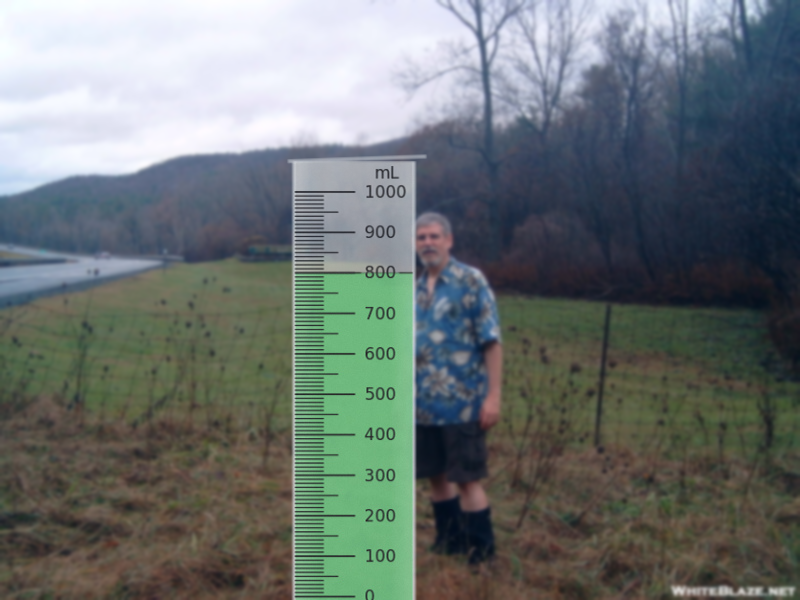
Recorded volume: 800 mL
